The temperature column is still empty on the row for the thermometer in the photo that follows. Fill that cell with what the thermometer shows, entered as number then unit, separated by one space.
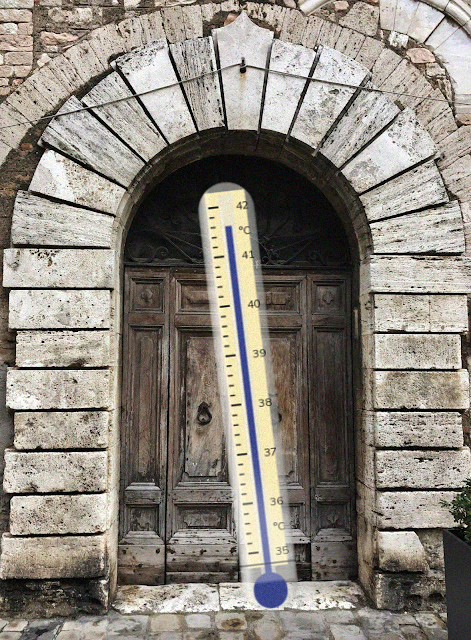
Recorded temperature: 41.6 °C
